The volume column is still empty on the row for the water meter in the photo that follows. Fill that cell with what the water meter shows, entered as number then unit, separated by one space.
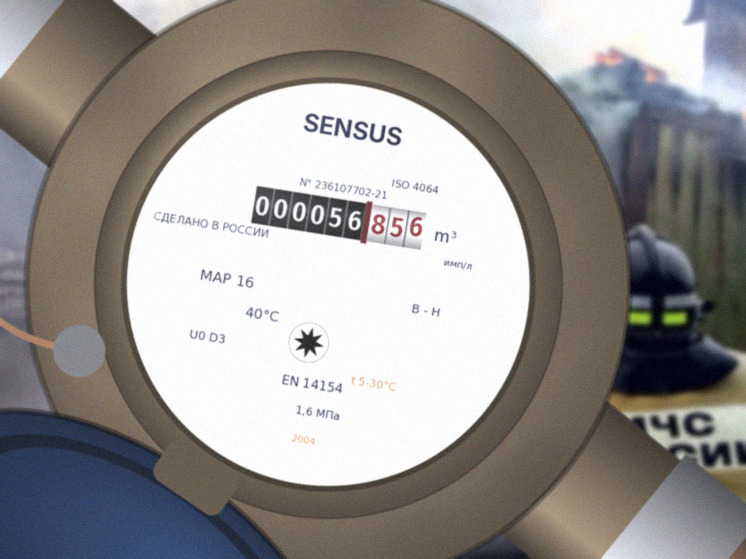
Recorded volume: 56.856 m³
